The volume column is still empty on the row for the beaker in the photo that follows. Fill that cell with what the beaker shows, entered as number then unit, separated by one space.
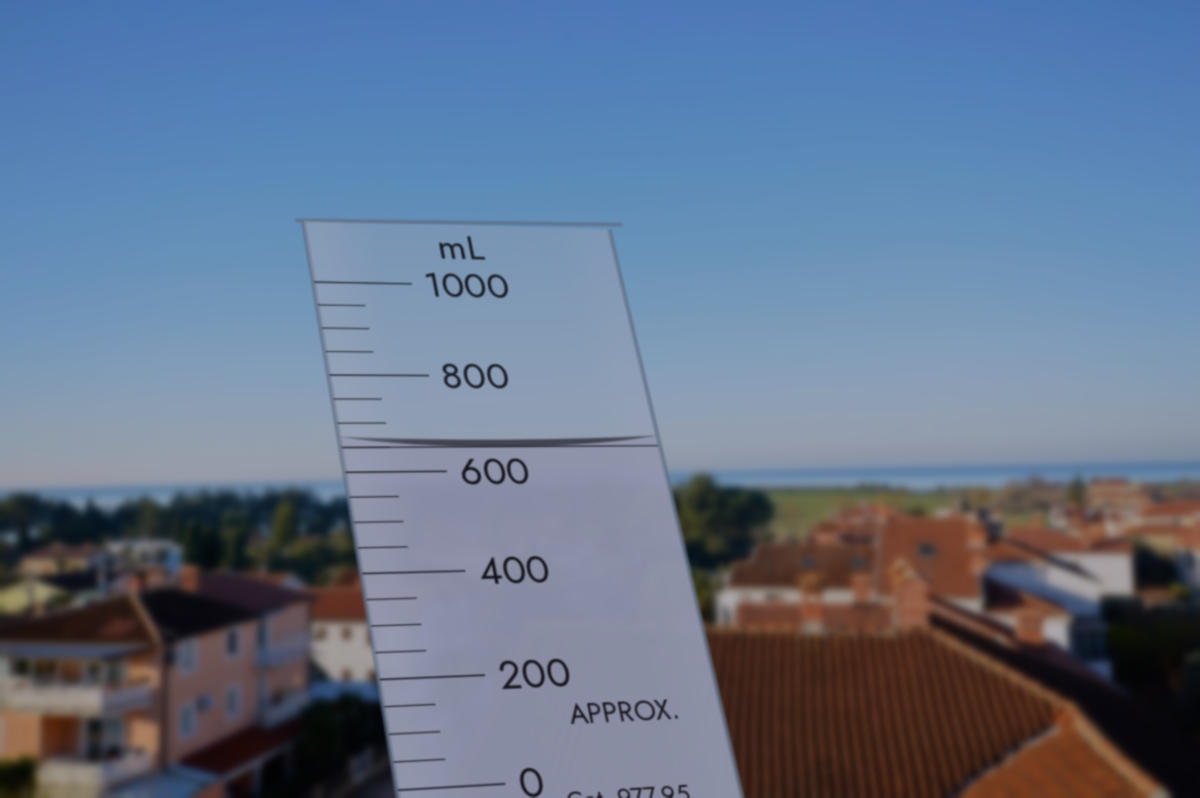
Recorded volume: 650 mL
